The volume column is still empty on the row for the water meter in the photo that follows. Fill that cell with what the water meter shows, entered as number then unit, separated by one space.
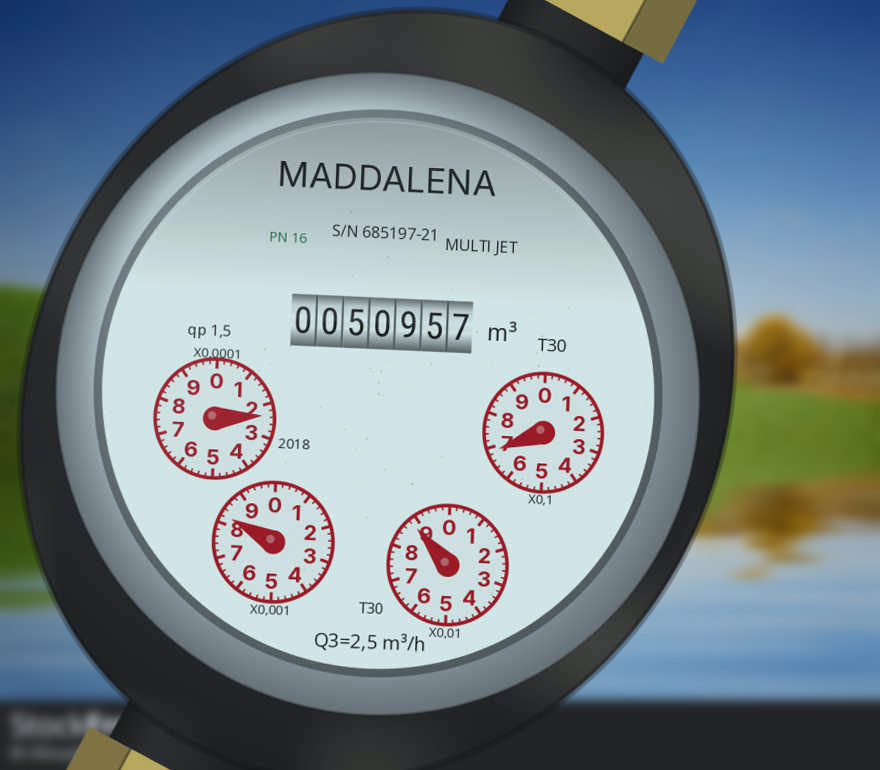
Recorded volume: 50957.6882 m³
